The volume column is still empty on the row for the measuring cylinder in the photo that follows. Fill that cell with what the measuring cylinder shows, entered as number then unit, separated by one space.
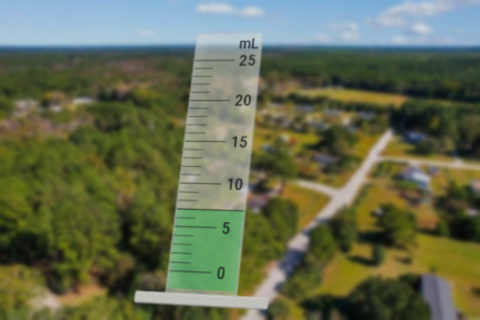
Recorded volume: 7 mL
